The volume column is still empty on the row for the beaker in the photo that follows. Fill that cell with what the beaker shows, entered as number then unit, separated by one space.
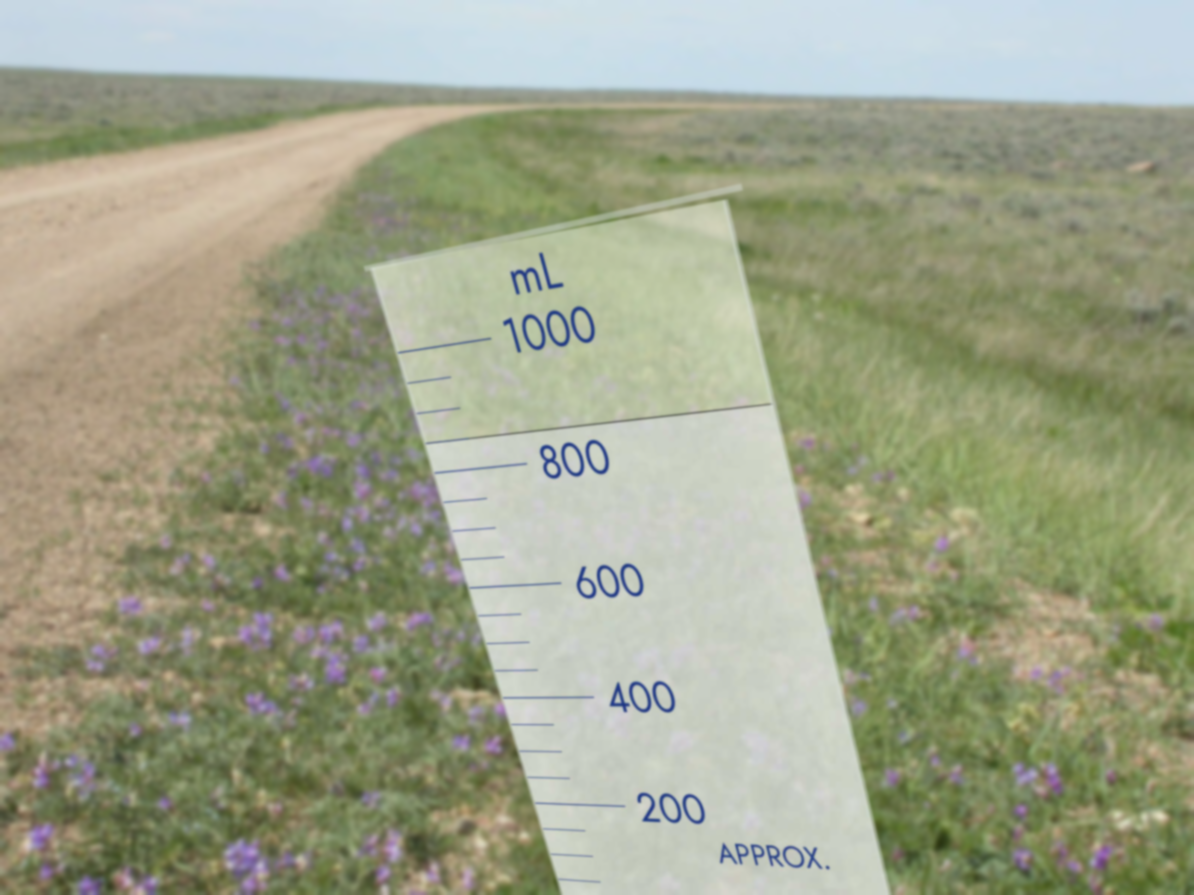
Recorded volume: 850 mL
